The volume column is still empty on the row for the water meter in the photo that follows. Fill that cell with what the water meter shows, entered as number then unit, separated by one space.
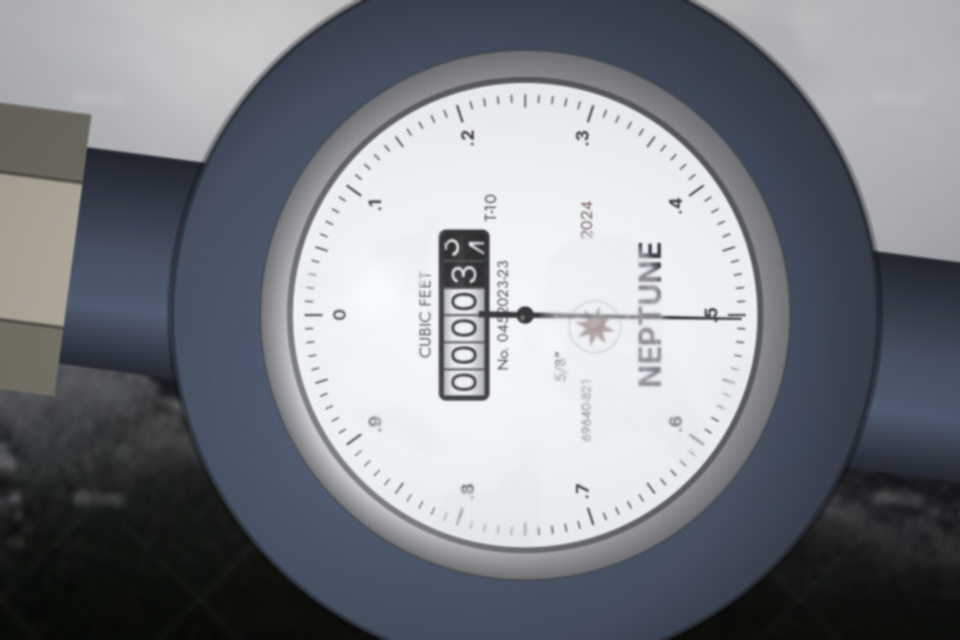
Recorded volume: 33.50 ft³
